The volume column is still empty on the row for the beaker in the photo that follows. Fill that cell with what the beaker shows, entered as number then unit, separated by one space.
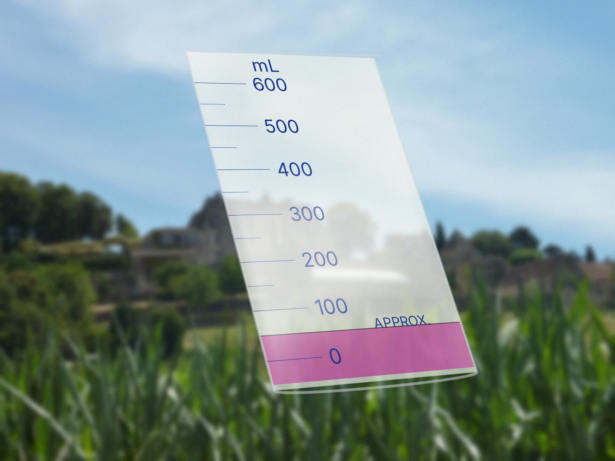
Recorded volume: 50 mL
